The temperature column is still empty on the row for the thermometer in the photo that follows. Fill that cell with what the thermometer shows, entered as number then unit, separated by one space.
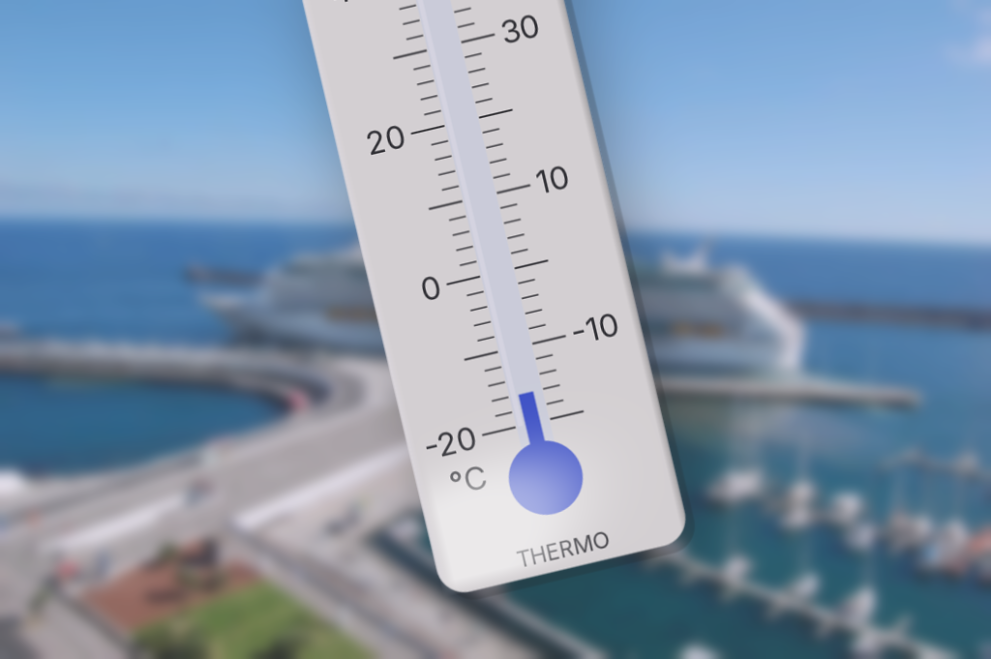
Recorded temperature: -16 °C
